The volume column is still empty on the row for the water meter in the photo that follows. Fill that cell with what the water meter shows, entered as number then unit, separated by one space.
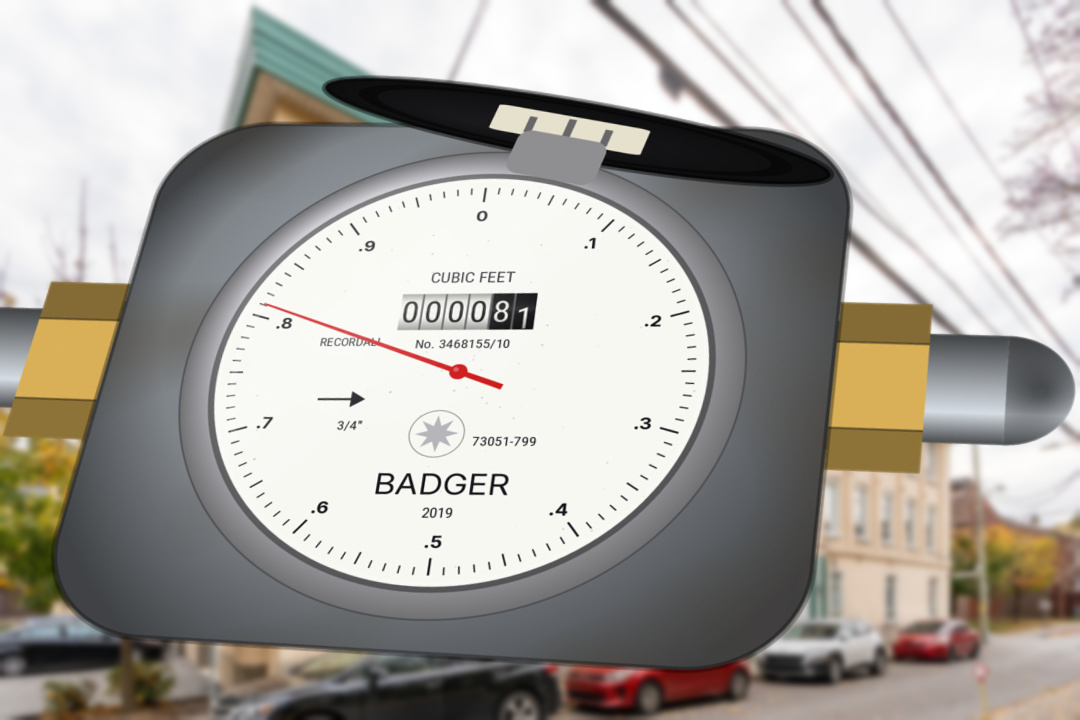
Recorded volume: 80.81 ft³
